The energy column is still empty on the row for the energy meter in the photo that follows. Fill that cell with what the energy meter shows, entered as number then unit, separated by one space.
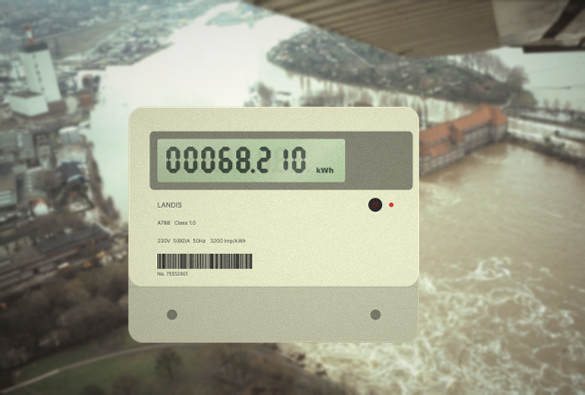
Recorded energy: 68.210 kWh
